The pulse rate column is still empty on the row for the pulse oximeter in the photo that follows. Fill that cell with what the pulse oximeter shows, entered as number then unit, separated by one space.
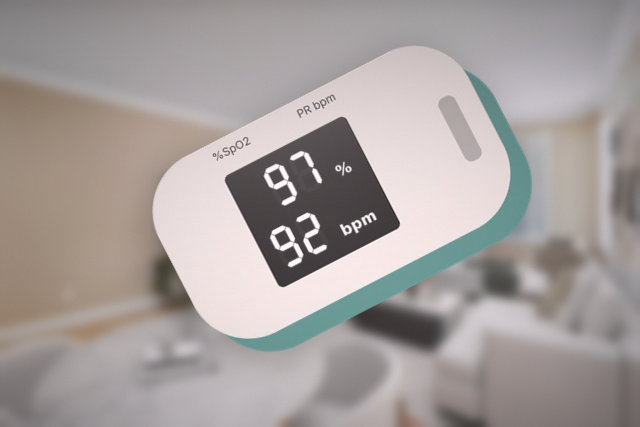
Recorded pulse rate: 92 bpm
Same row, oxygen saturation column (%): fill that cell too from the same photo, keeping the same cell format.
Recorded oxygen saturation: 97 %
